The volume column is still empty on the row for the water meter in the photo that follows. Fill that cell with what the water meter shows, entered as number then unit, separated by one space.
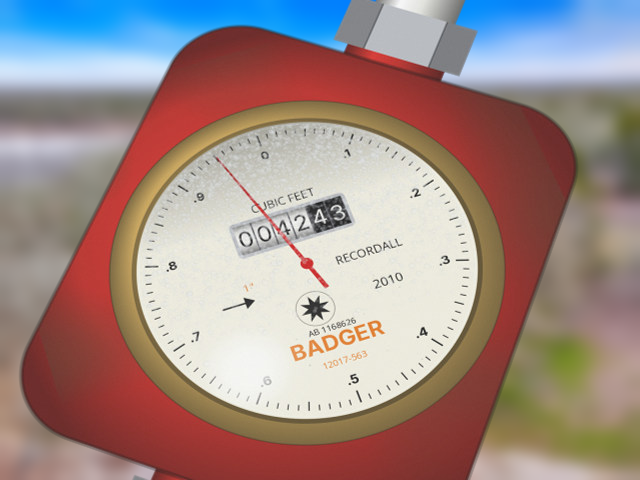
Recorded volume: 4242.95 ft³
